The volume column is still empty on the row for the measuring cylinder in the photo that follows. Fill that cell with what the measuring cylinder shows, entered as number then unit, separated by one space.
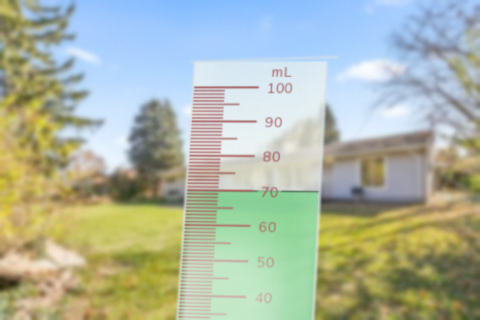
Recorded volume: 70 mL
